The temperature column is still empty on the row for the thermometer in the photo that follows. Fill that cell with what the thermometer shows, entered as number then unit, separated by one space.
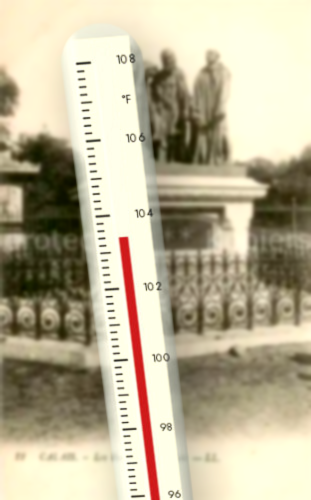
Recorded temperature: 103.4 °F
